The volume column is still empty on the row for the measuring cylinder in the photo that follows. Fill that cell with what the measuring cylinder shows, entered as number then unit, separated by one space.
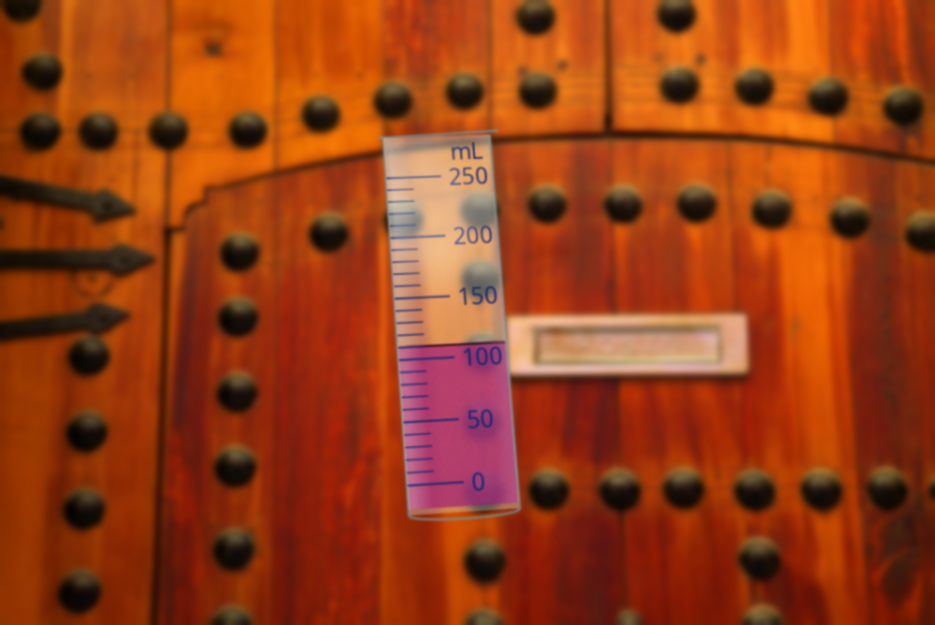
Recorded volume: 110 mL
